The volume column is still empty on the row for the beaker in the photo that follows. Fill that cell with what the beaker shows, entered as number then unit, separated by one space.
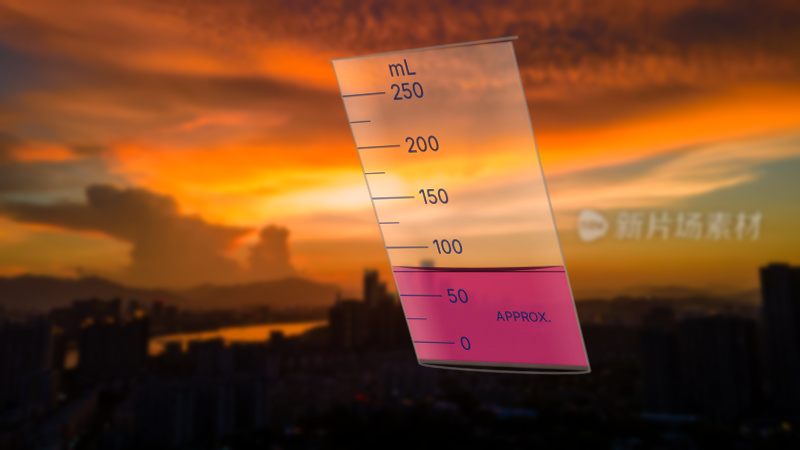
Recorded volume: 75 mL
